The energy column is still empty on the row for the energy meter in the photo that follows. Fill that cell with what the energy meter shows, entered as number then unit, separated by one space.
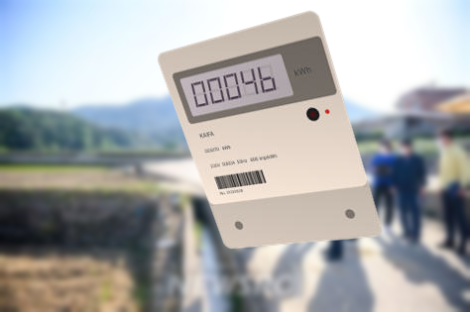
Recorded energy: 46 kWh
